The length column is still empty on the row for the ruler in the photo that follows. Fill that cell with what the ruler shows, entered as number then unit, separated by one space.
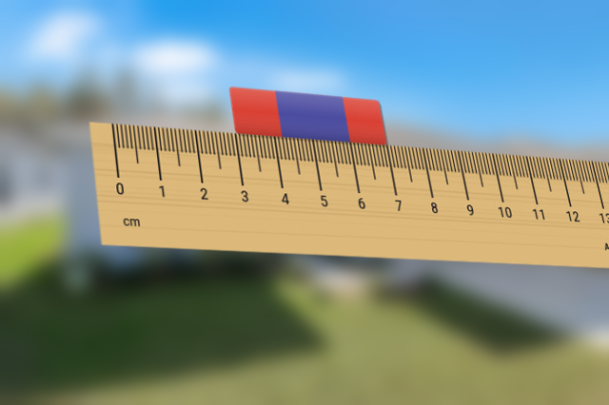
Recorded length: 4 cm
